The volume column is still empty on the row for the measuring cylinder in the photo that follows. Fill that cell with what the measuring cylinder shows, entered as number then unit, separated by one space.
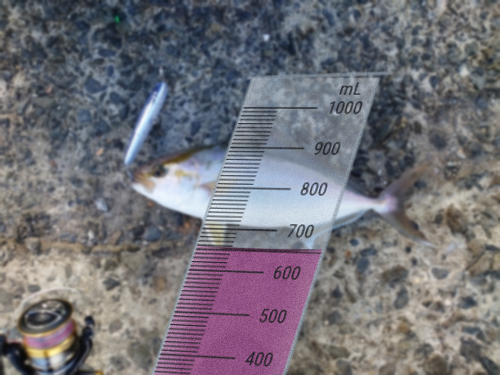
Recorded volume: 650 mL
